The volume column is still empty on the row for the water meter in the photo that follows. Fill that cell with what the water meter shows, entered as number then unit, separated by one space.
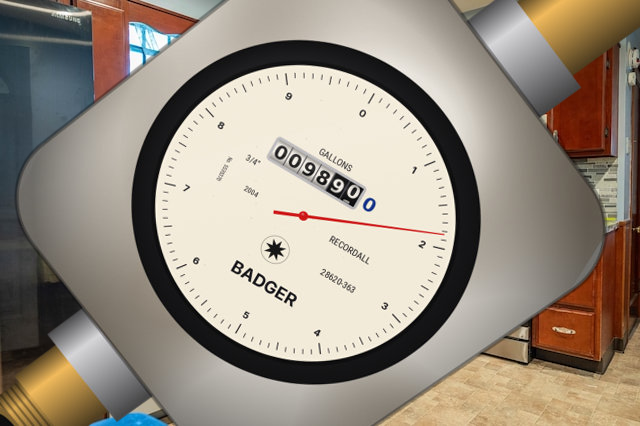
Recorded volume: 98901.8 gal
